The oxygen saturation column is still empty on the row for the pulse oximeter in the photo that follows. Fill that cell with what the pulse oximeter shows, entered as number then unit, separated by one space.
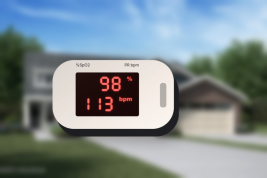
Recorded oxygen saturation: 98 %
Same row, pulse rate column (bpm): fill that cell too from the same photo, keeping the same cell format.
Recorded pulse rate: 113 bpm
